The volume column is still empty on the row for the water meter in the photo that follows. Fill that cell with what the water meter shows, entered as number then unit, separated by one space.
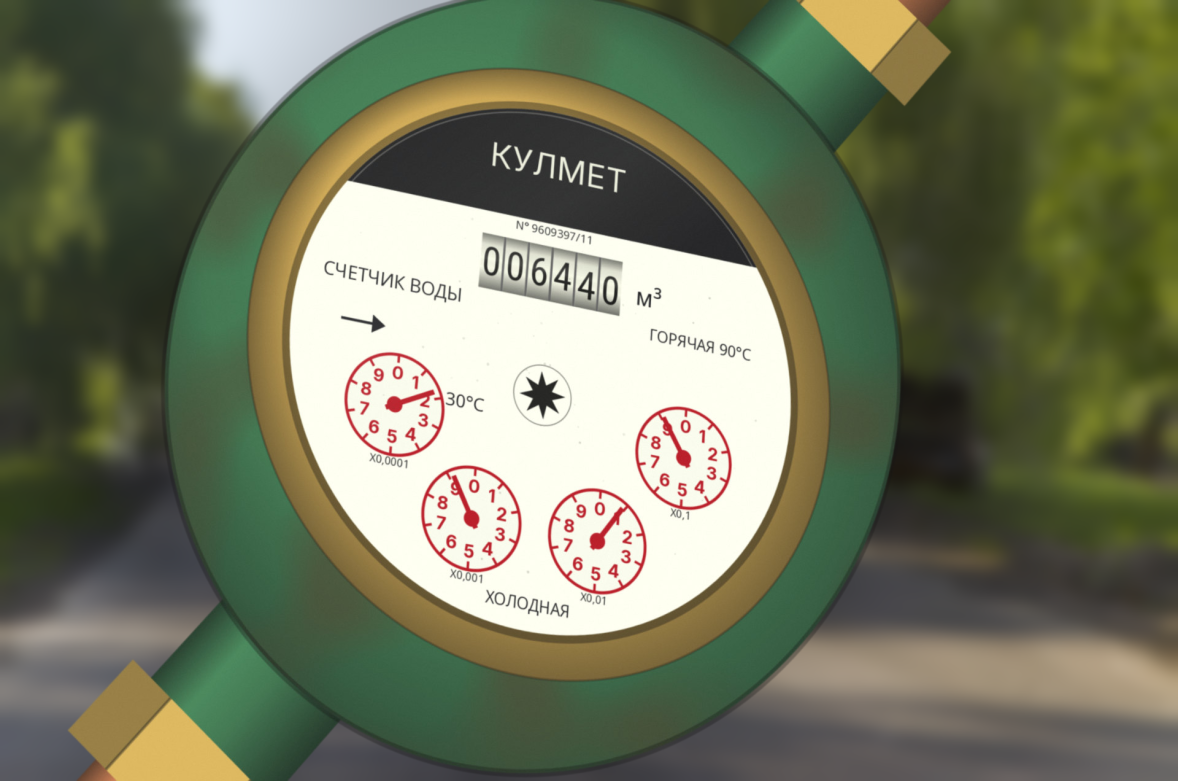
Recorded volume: 6439.9091 m³
